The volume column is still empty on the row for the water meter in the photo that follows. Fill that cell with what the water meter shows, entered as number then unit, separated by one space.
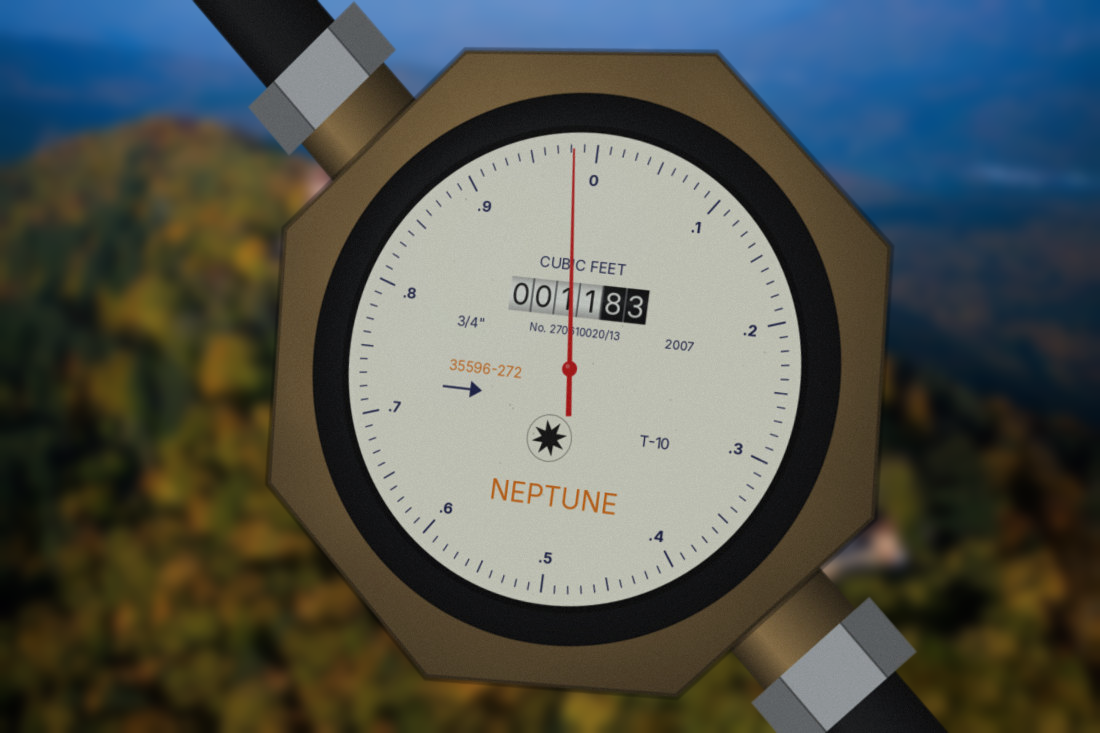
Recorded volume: 1182.98 ft³
